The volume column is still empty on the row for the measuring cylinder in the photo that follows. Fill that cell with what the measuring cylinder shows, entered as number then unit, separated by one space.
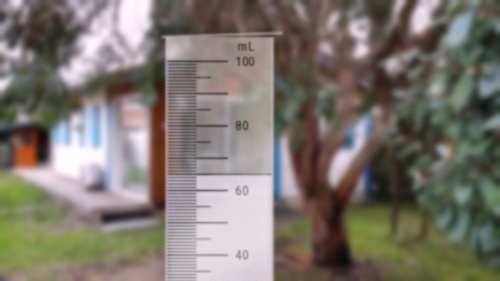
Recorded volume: 65 mL
